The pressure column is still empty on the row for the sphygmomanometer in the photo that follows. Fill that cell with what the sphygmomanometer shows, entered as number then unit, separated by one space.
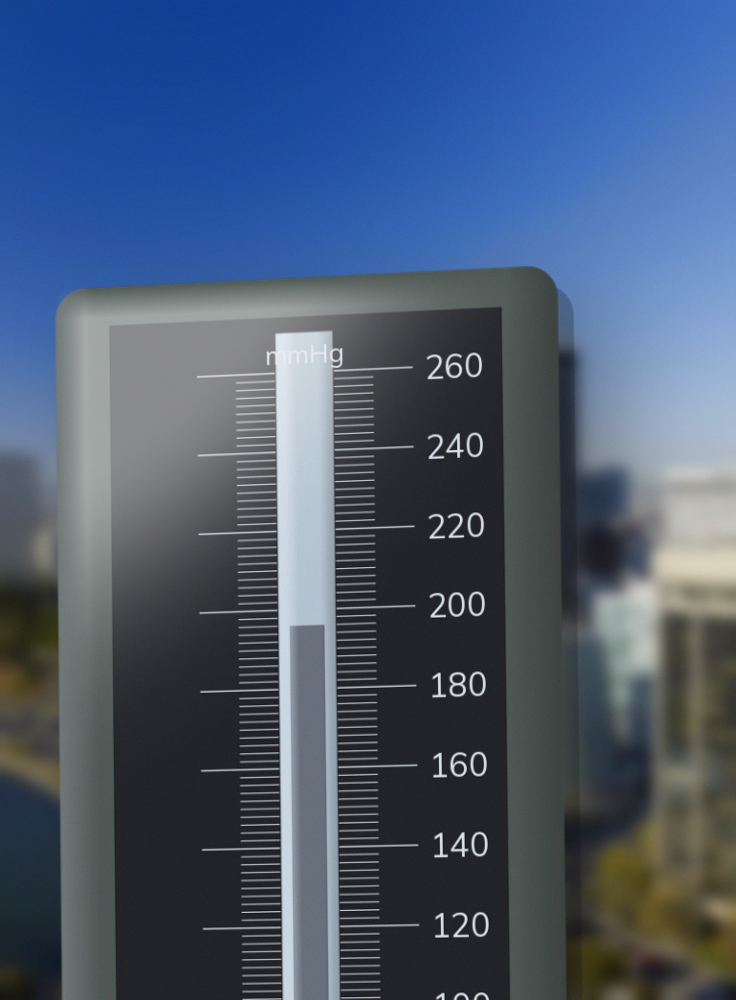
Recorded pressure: 196 mmHg
